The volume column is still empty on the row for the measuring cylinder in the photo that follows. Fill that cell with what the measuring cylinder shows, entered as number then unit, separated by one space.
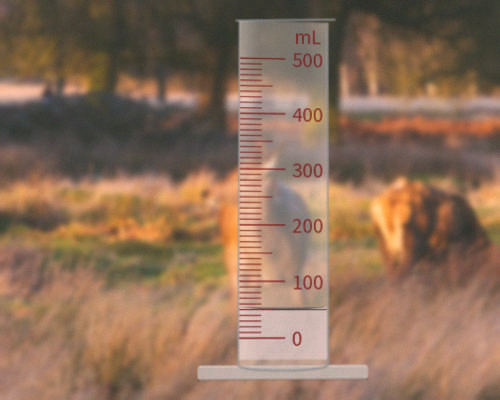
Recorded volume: 50 mL
